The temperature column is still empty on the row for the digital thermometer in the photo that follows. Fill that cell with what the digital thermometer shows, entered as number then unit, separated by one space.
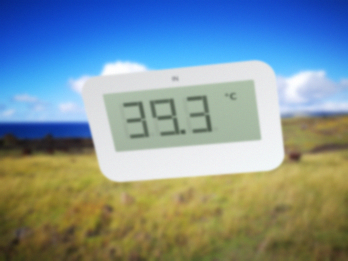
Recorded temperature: 39.3 °C
